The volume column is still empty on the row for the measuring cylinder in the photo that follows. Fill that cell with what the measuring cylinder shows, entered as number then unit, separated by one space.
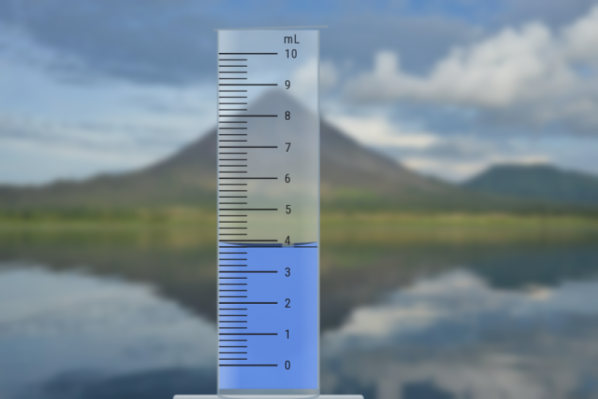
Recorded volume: 3.8 mL
